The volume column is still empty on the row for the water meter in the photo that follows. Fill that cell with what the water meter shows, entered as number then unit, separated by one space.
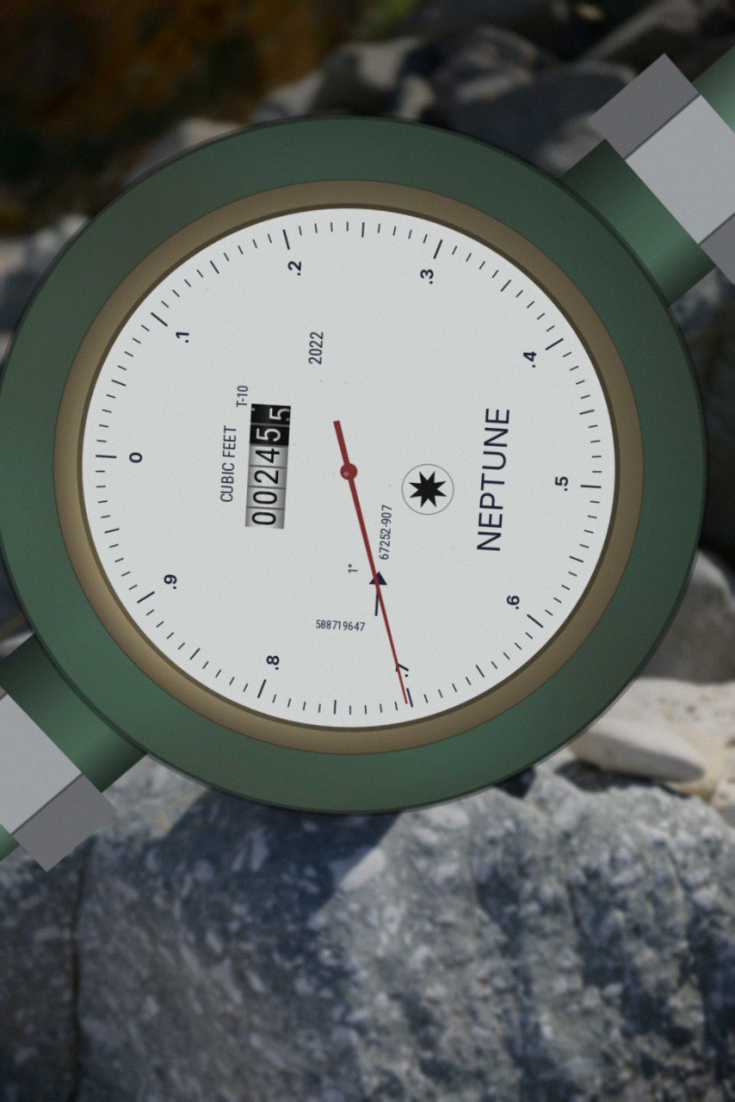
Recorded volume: 2454.70 ft³
